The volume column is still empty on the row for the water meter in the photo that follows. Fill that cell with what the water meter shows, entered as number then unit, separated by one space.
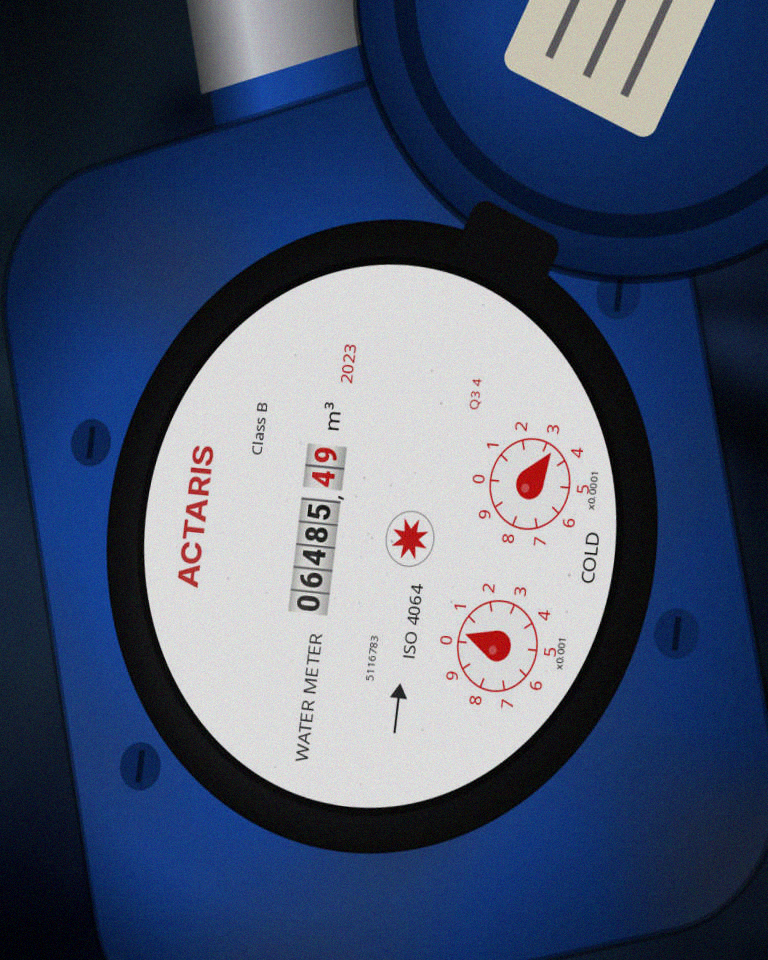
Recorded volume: 6485.4903 m³
